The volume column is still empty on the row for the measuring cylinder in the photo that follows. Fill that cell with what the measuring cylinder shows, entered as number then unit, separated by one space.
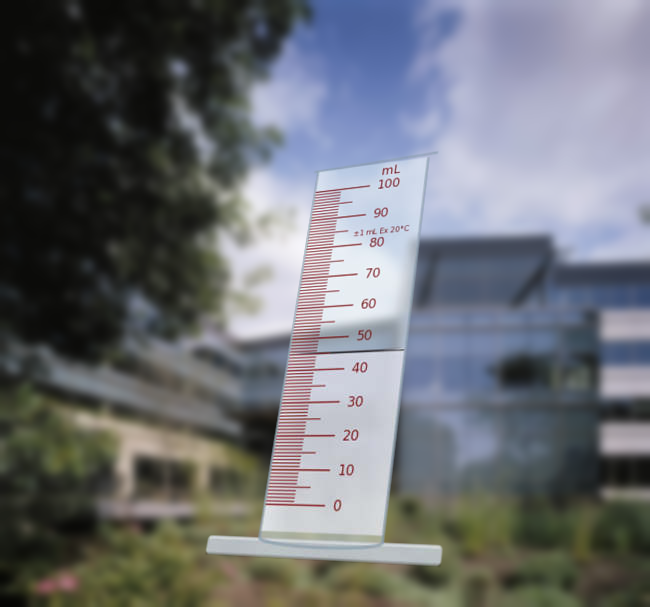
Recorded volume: 45 mL
